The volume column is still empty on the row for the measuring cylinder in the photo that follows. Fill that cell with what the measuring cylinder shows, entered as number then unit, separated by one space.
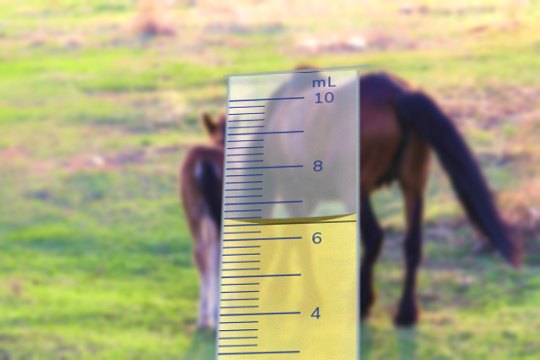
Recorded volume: 6.4 mL
